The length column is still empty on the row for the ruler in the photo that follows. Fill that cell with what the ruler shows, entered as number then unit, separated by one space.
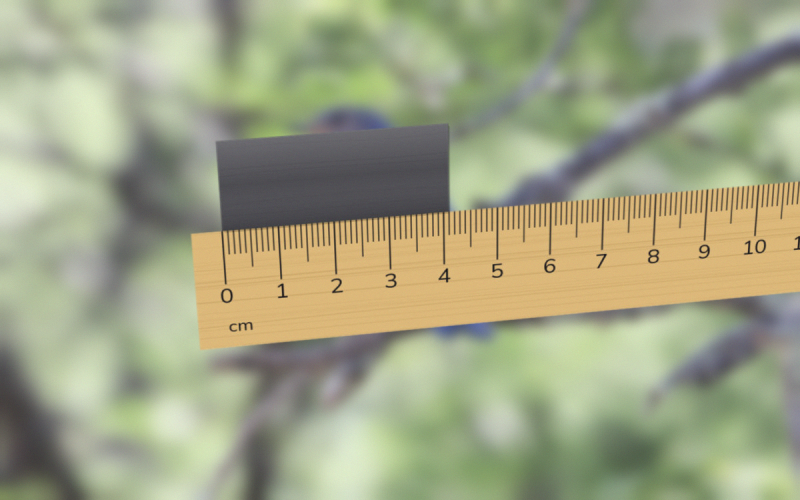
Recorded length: 4.1 cm
